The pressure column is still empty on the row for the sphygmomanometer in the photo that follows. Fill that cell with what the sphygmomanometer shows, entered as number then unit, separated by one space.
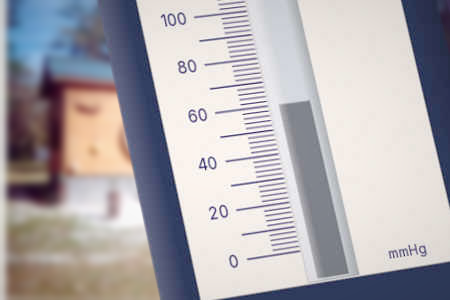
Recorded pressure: 60 mmHg
